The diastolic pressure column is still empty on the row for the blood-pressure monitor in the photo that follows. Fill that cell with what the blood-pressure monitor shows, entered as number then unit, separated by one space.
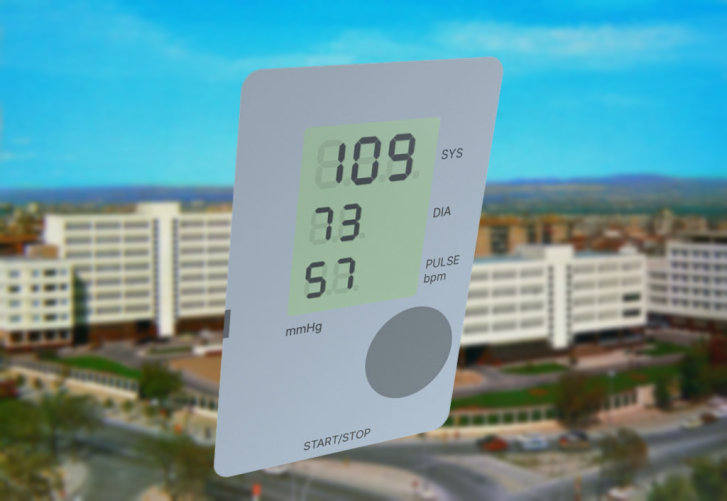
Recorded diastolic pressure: 73 mmHg
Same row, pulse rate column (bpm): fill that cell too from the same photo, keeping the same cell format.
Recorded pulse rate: 57 bpm
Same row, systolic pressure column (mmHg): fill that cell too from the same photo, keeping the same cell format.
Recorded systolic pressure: 109 mmHg
